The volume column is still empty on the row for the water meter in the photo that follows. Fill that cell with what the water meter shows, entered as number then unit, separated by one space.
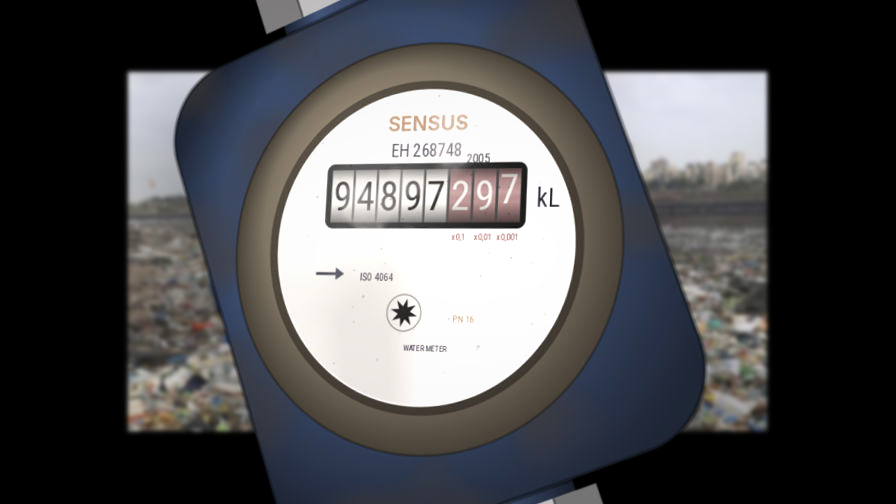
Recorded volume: 94897.297 kL
